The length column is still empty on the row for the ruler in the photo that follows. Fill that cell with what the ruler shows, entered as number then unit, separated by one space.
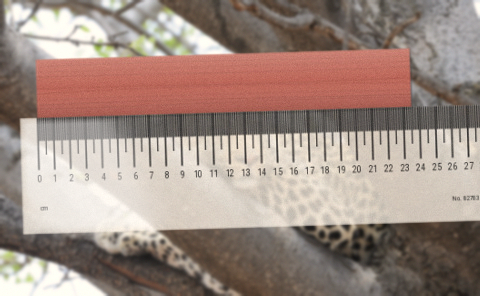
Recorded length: 23.5 cm
